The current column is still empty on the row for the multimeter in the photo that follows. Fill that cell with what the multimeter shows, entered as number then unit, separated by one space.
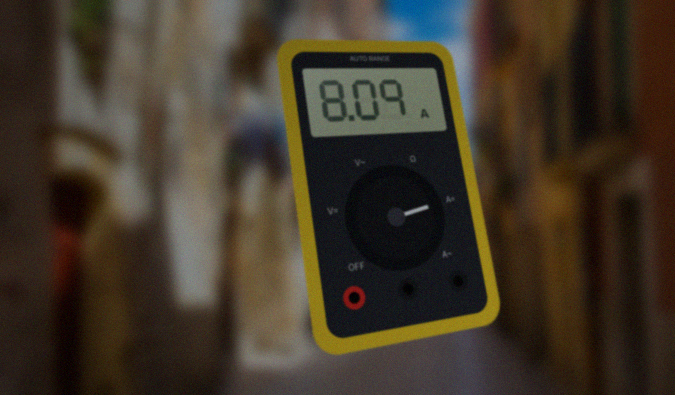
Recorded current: 8.09 A
